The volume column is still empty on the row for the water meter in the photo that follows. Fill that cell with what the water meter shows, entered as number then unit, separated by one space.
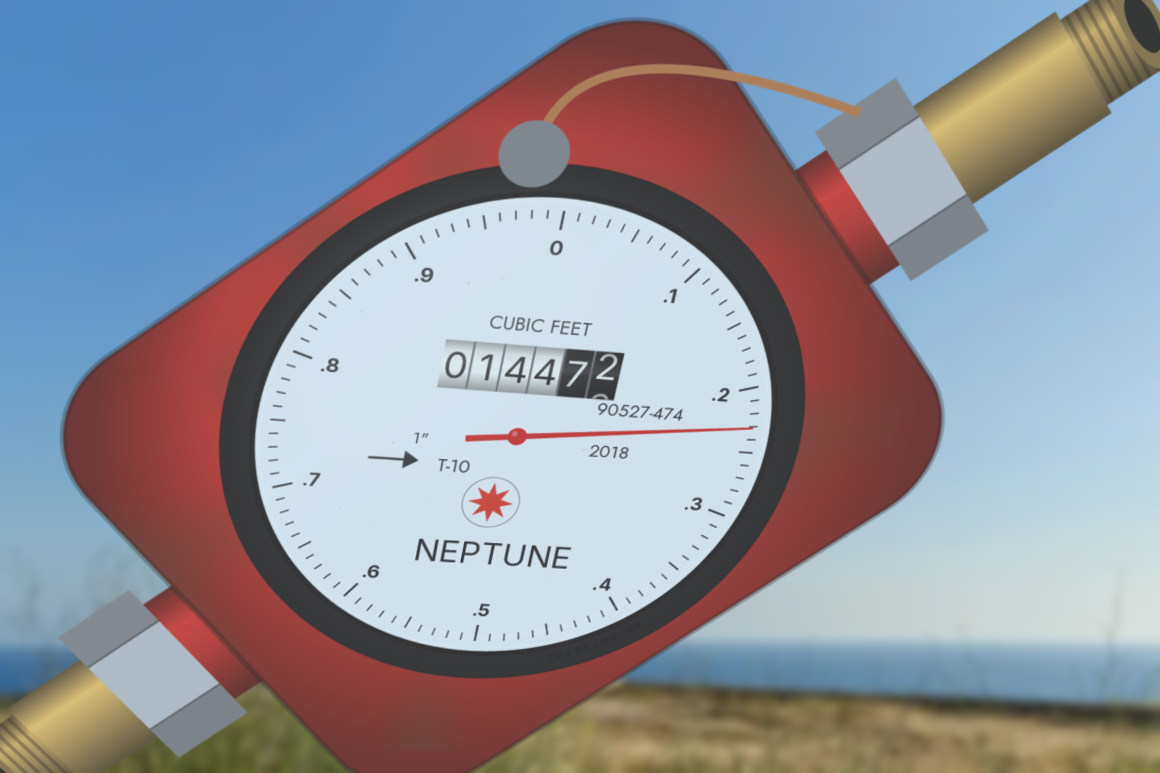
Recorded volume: 14472.23 ft³
